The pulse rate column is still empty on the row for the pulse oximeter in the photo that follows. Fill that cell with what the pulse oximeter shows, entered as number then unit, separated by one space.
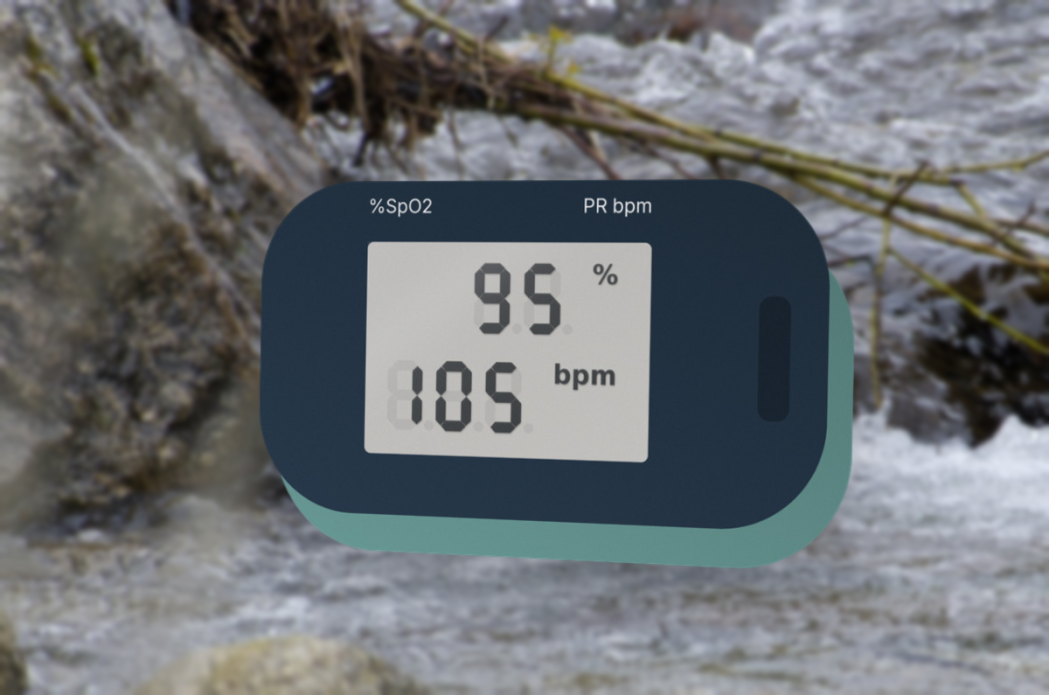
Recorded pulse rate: 105 bpm
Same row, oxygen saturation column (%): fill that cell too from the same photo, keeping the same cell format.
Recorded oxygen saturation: 95 %
